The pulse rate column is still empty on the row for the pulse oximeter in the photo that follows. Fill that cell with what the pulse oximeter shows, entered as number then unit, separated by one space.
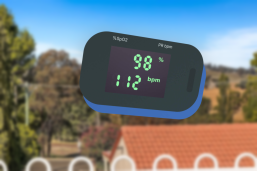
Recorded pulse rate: 112 bpm
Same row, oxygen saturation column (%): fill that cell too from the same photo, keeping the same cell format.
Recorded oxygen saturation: 98 %
